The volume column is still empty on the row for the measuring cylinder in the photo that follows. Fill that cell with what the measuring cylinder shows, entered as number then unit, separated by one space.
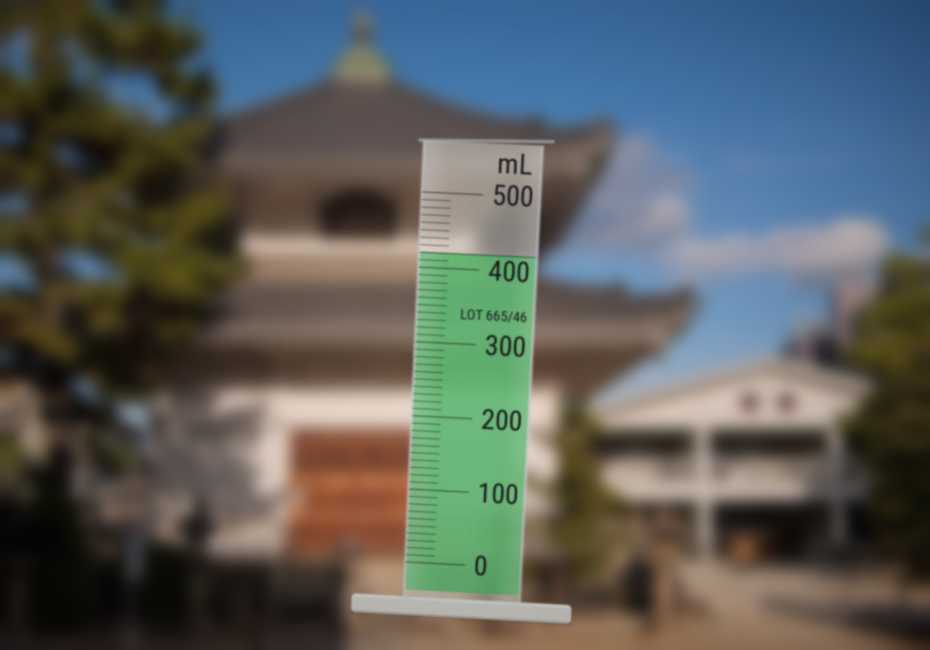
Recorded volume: 420 mL
